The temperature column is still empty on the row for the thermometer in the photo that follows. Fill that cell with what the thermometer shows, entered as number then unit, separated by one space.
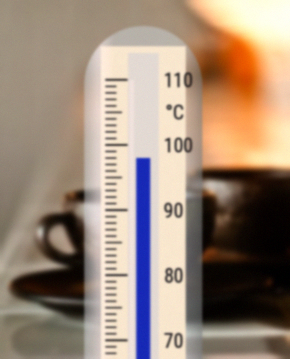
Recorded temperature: 98 °C
